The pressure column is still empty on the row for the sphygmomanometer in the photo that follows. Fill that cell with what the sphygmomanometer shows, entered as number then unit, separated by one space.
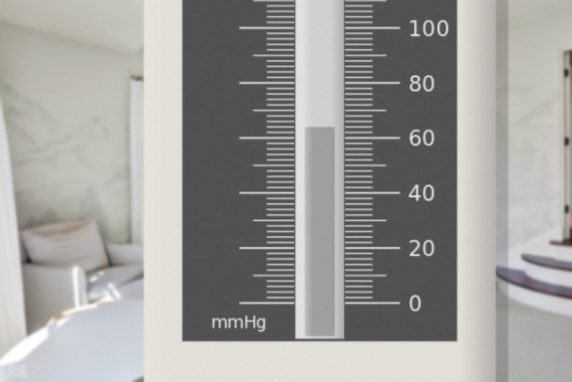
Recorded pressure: 64 mmHg
